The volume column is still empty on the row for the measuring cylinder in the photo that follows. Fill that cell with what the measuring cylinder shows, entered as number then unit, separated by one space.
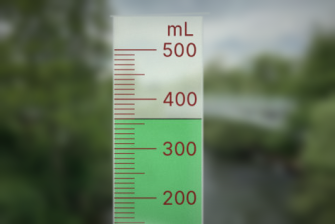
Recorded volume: 360 mL
